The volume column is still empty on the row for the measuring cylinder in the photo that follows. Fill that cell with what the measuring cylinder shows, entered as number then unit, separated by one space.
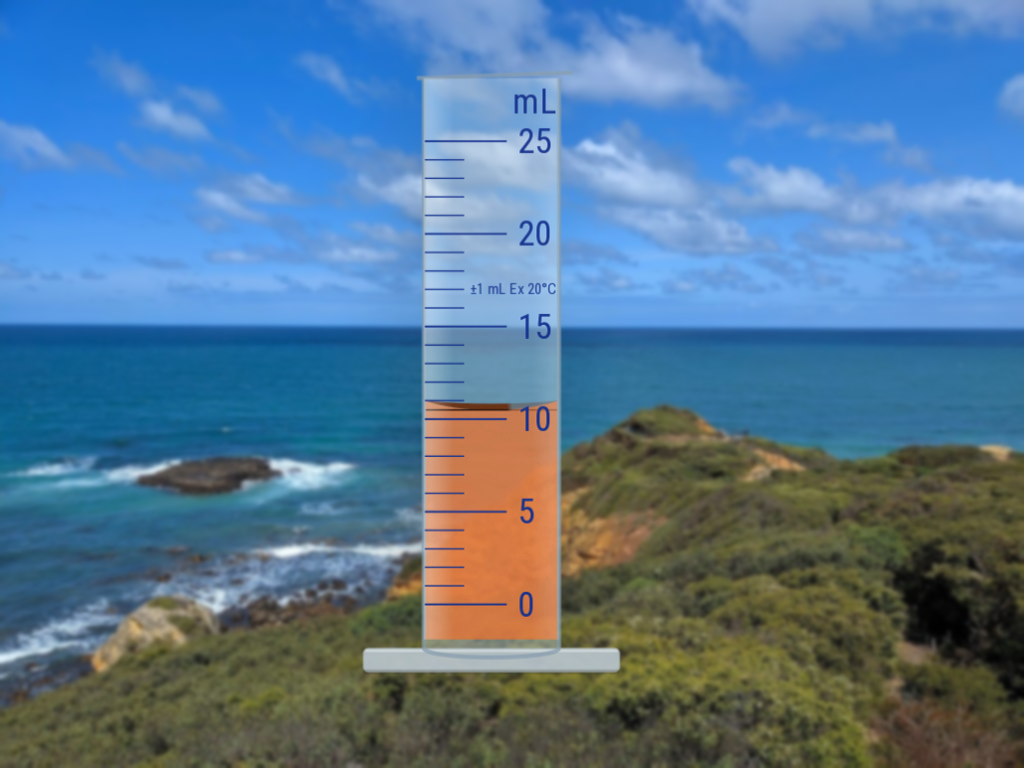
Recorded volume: 10.5 mL
